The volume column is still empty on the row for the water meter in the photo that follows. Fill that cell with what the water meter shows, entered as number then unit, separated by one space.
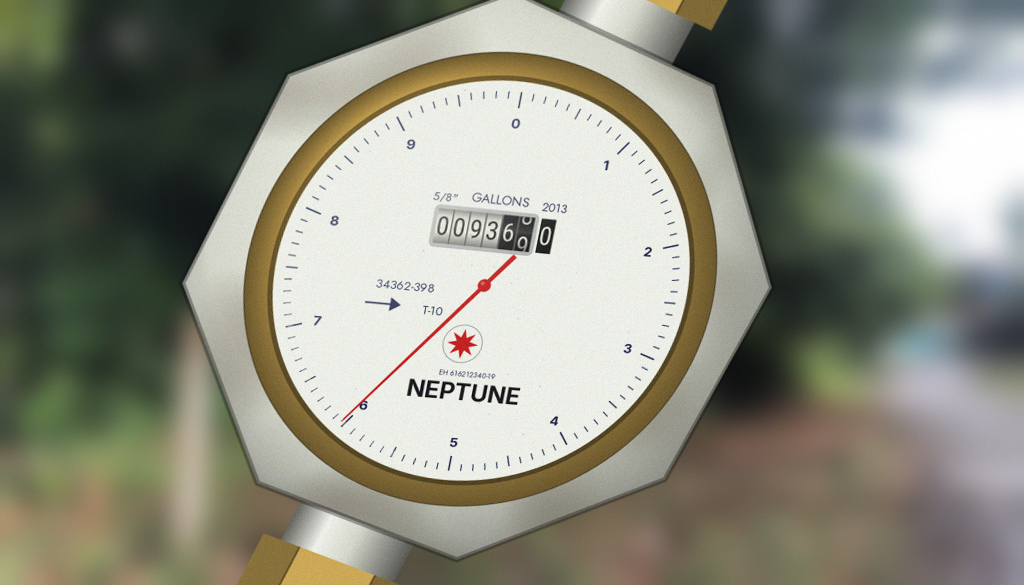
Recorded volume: 93686.0 gal
